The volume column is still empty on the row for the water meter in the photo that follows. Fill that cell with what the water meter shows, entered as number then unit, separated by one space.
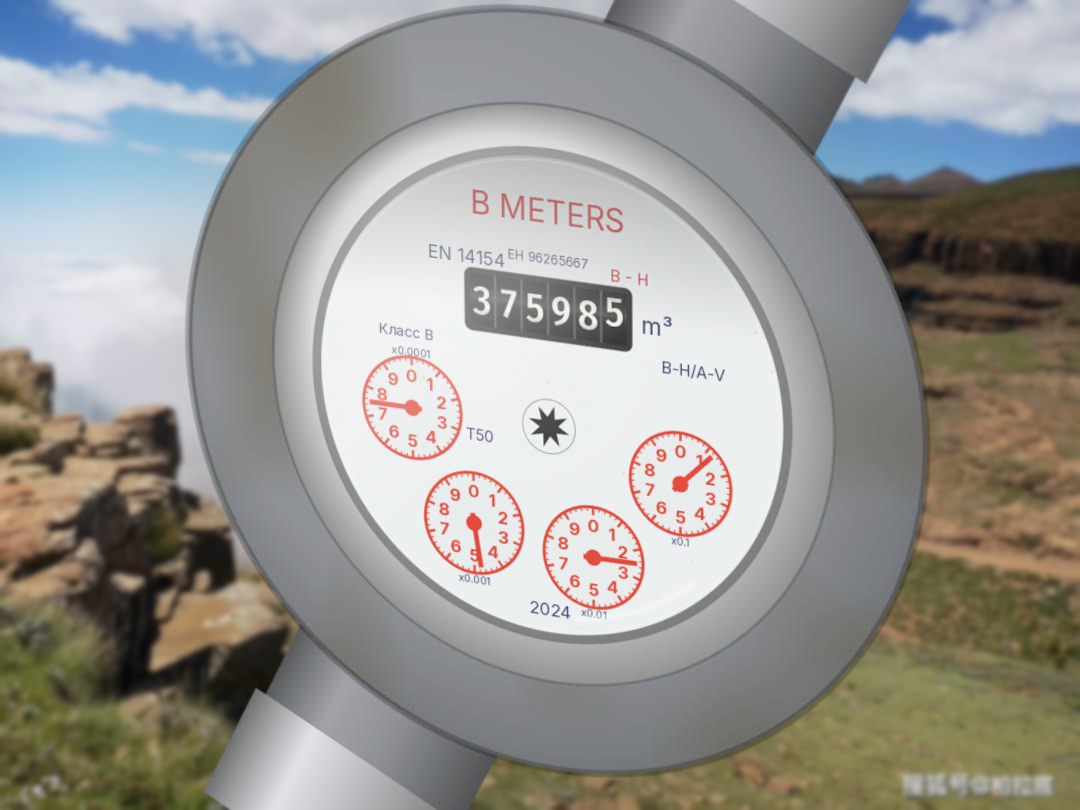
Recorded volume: 375985.1247 m³
